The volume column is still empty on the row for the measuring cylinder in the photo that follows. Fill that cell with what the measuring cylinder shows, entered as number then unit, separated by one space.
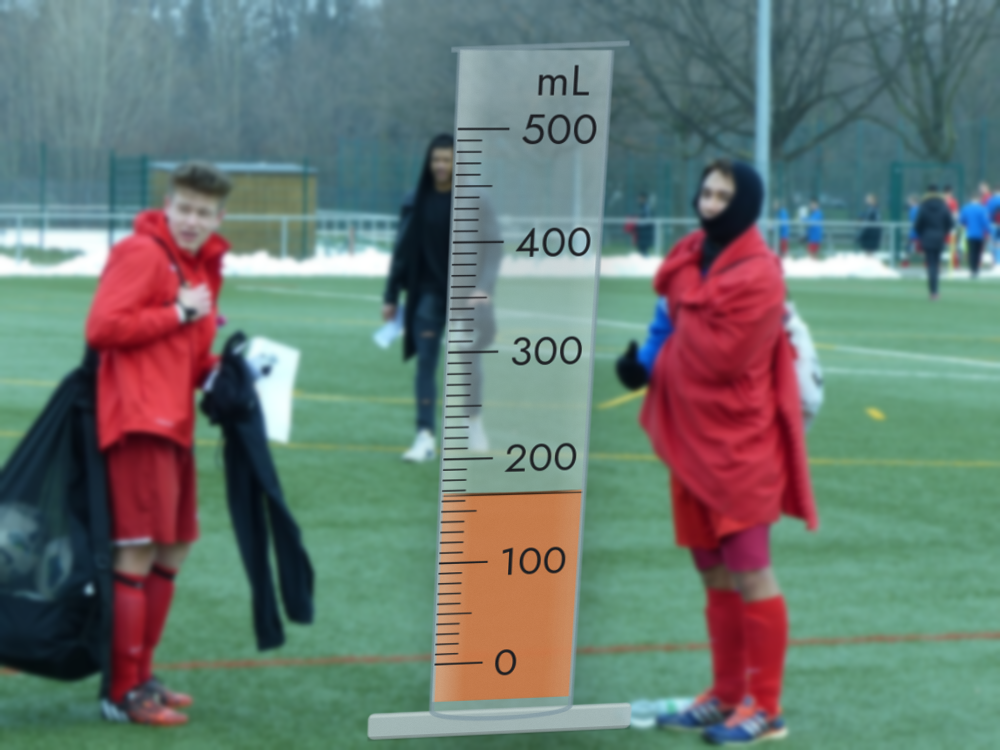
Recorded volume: 165 mL
